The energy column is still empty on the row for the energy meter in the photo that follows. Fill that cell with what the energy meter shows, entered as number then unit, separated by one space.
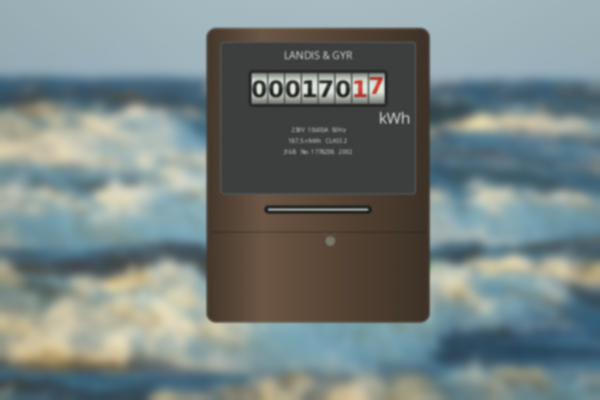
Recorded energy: 170.17 kWh
